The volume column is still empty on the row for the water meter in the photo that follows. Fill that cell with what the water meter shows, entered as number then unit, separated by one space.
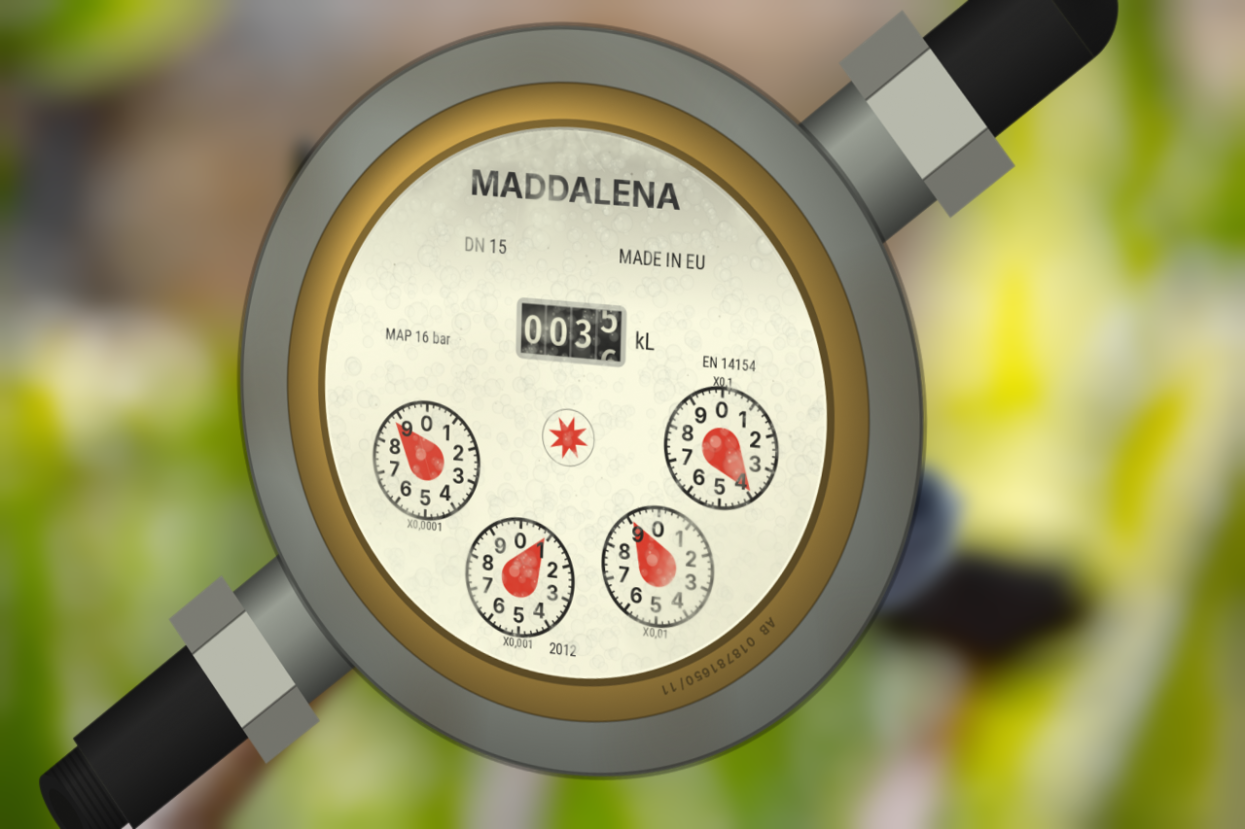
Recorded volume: 35.3908 kL
